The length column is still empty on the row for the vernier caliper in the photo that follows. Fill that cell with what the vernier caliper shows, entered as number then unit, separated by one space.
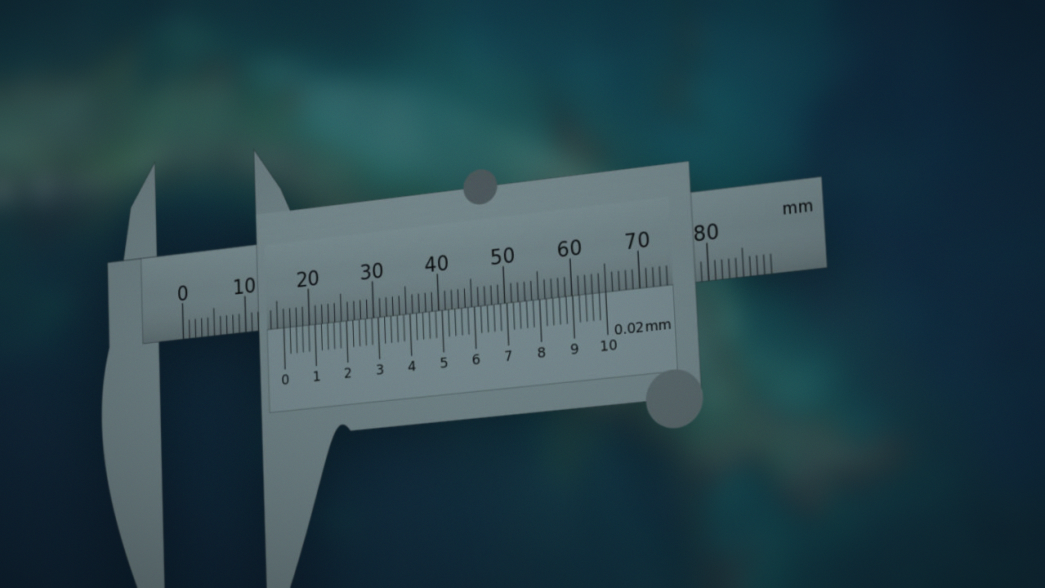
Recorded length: 16.0 mm
